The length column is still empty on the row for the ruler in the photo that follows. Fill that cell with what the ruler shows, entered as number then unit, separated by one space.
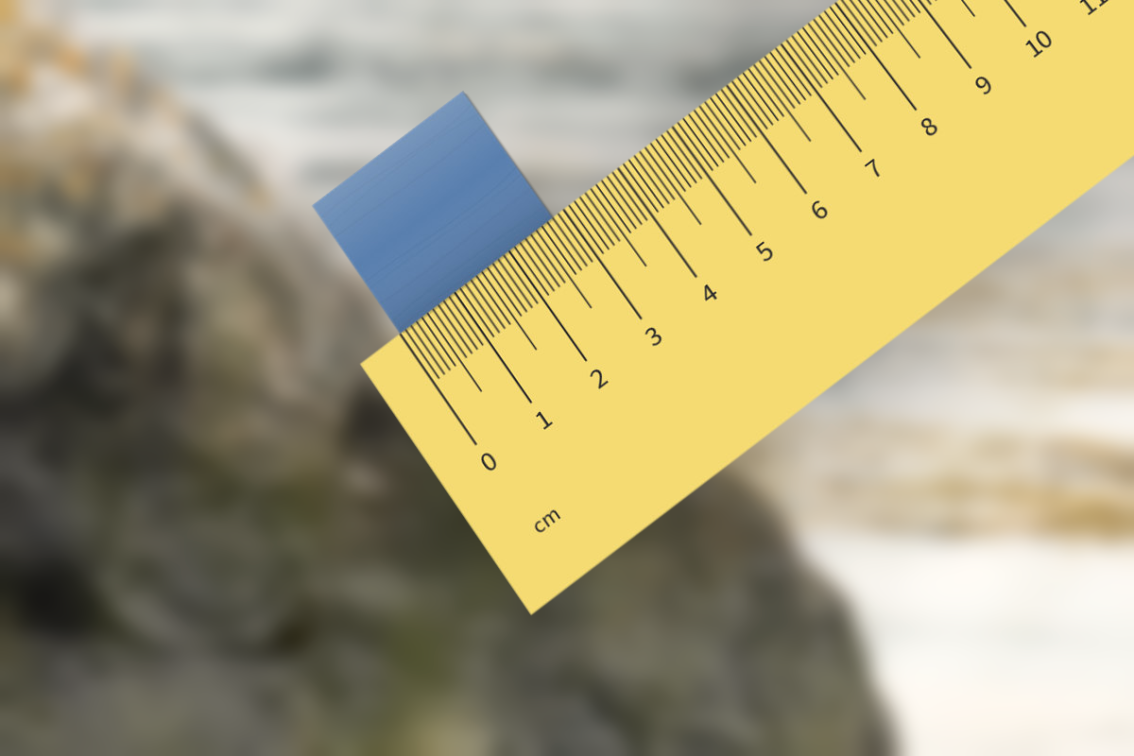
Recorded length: 2.8 cm
